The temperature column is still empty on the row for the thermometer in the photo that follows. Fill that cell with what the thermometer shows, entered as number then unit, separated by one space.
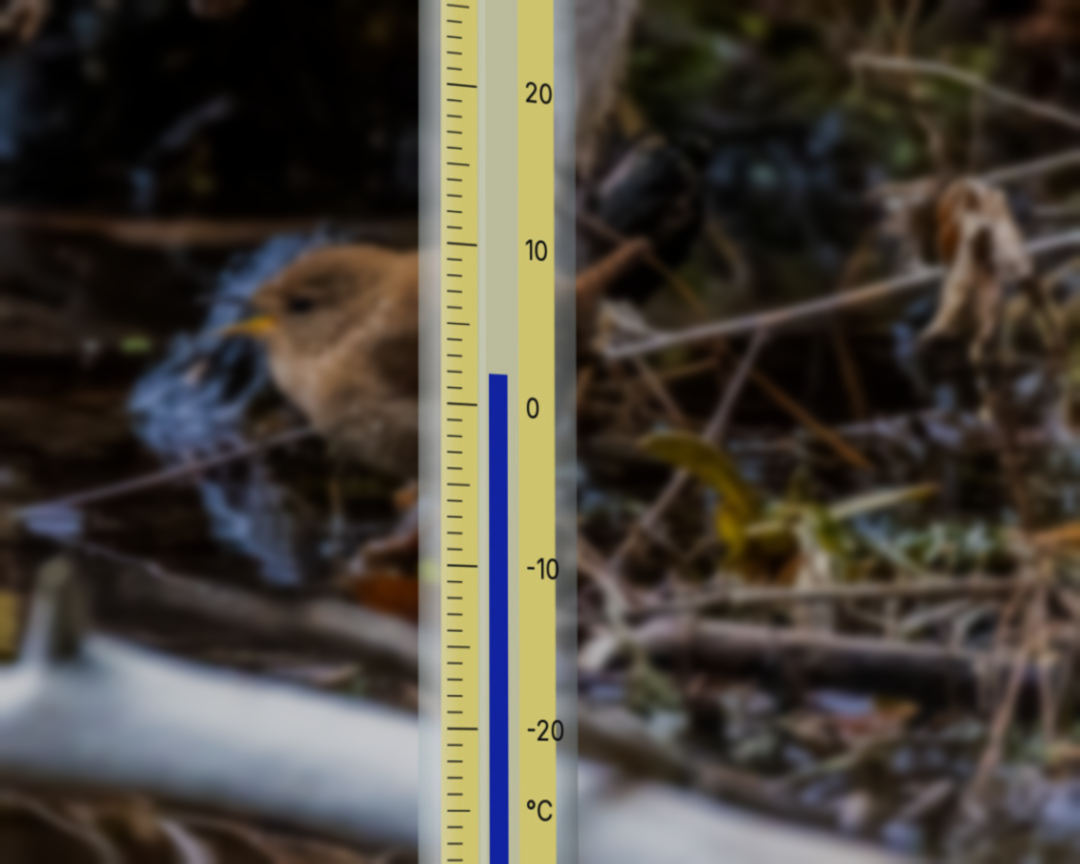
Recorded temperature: 2 °C
